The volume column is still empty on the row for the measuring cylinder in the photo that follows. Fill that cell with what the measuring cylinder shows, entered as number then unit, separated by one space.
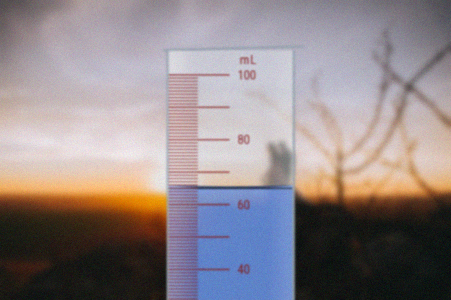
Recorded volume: 65 mL
